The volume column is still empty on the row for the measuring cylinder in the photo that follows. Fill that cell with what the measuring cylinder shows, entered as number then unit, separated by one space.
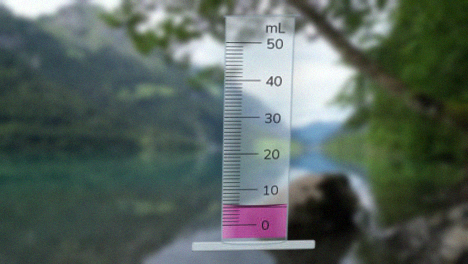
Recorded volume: 5 mL
